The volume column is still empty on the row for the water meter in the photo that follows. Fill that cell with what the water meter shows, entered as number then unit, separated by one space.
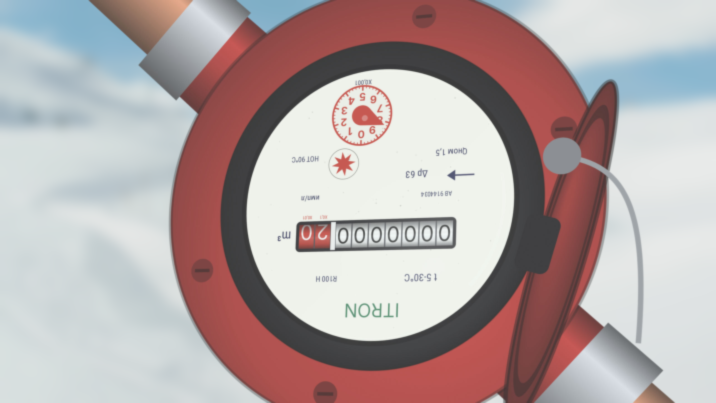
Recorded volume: 0.198 m³
